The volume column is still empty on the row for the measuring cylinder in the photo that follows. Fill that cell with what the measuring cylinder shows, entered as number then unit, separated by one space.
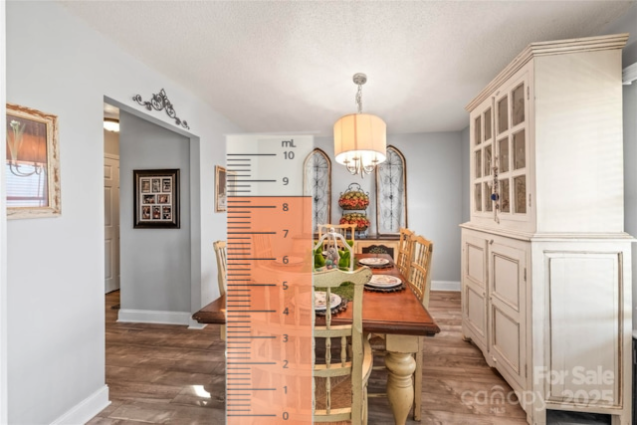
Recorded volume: 8.4 mL
